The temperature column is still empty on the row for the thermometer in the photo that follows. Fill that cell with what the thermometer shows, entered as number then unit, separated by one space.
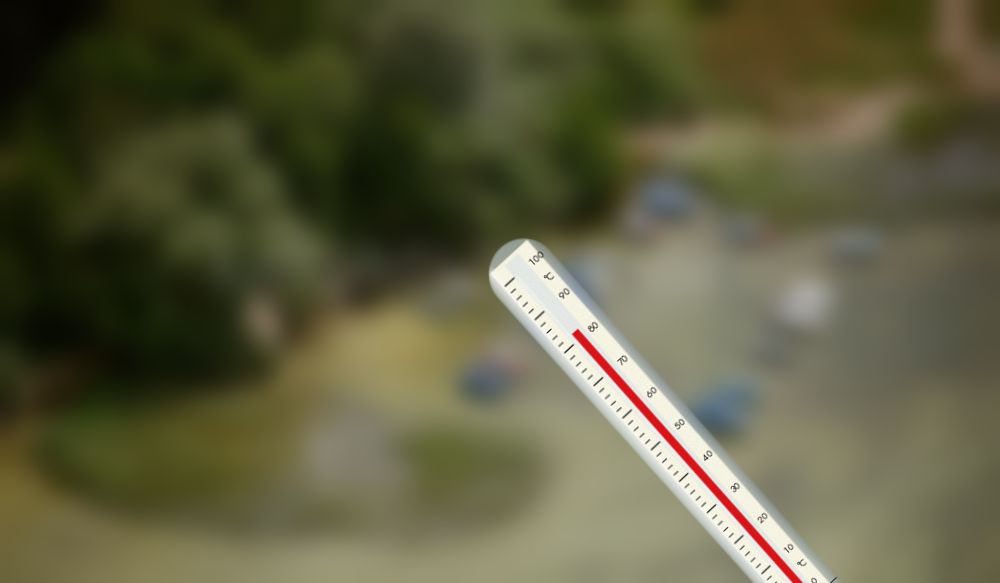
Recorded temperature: 82 °C
